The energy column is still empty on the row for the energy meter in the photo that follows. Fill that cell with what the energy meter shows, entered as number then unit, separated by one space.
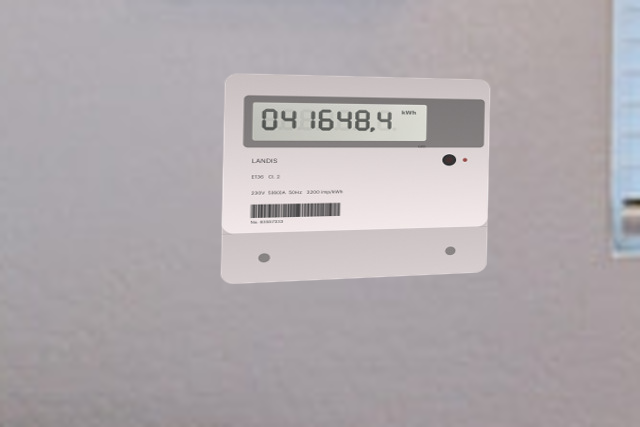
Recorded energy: 41648.4 kWh
